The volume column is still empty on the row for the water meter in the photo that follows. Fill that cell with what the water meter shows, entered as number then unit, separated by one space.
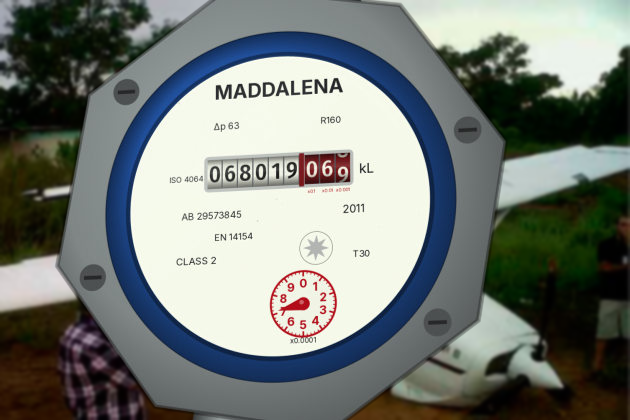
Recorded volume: 68019.0687 kL
